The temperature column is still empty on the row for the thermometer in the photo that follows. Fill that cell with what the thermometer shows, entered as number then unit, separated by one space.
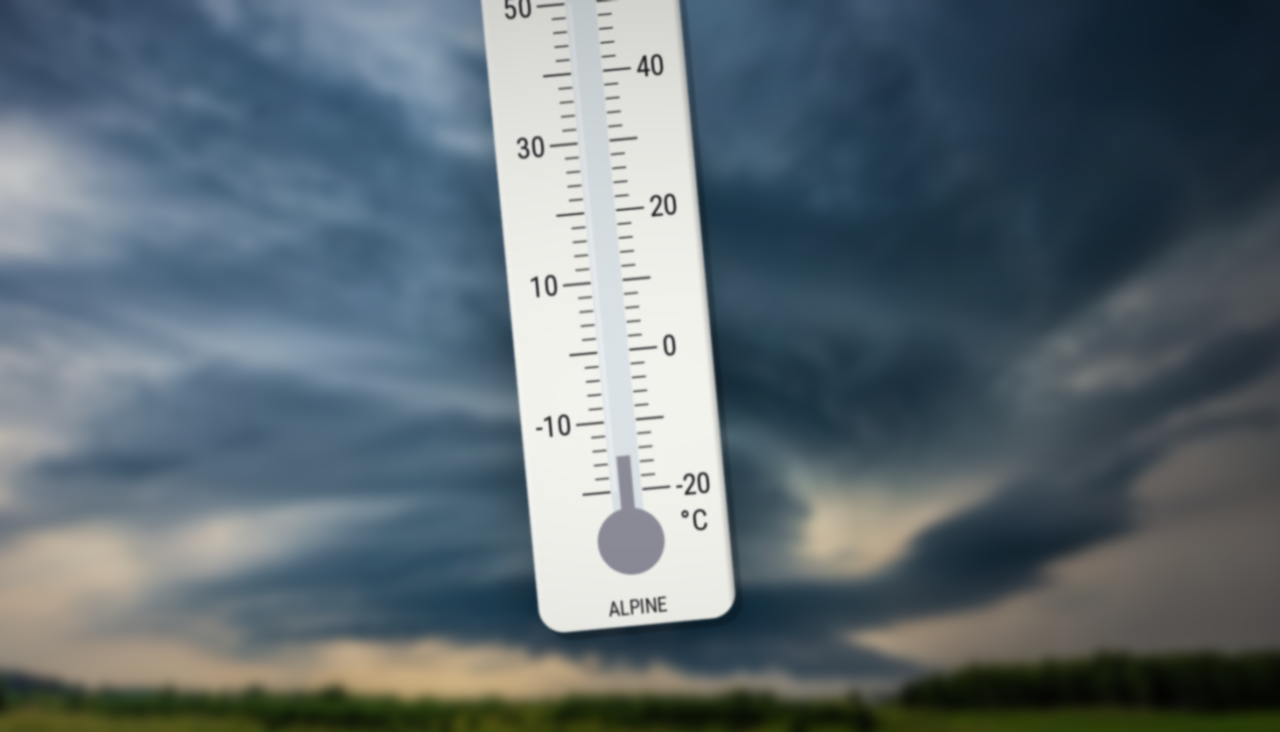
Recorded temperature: -15 °C
